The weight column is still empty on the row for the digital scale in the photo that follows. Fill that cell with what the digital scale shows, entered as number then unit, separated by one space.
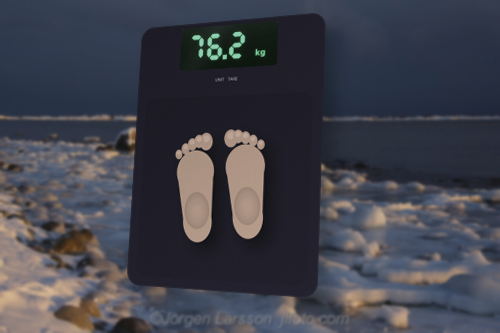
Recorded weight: 76.2 kg
